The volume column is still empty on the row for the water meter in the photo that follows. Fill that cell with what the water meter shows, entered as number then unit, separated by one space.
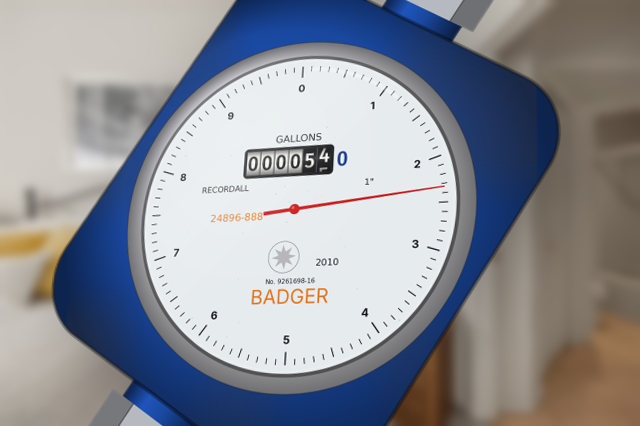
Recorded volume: 542.3 gal
